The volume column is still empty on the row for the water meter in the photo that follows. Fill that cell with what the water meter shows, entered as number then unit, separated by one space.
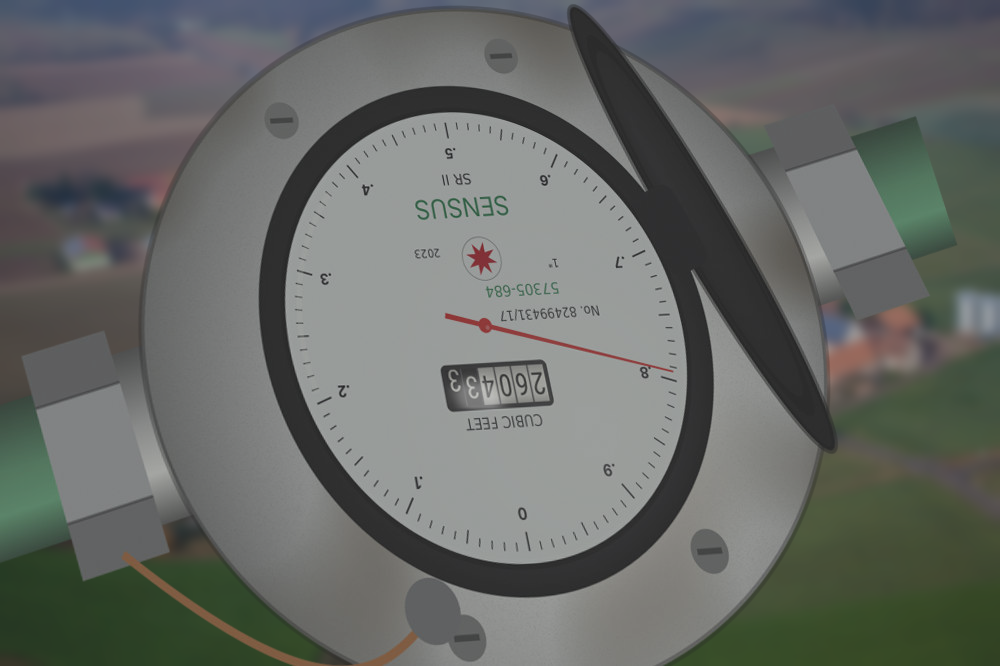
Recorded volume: 260432.79 ft³
